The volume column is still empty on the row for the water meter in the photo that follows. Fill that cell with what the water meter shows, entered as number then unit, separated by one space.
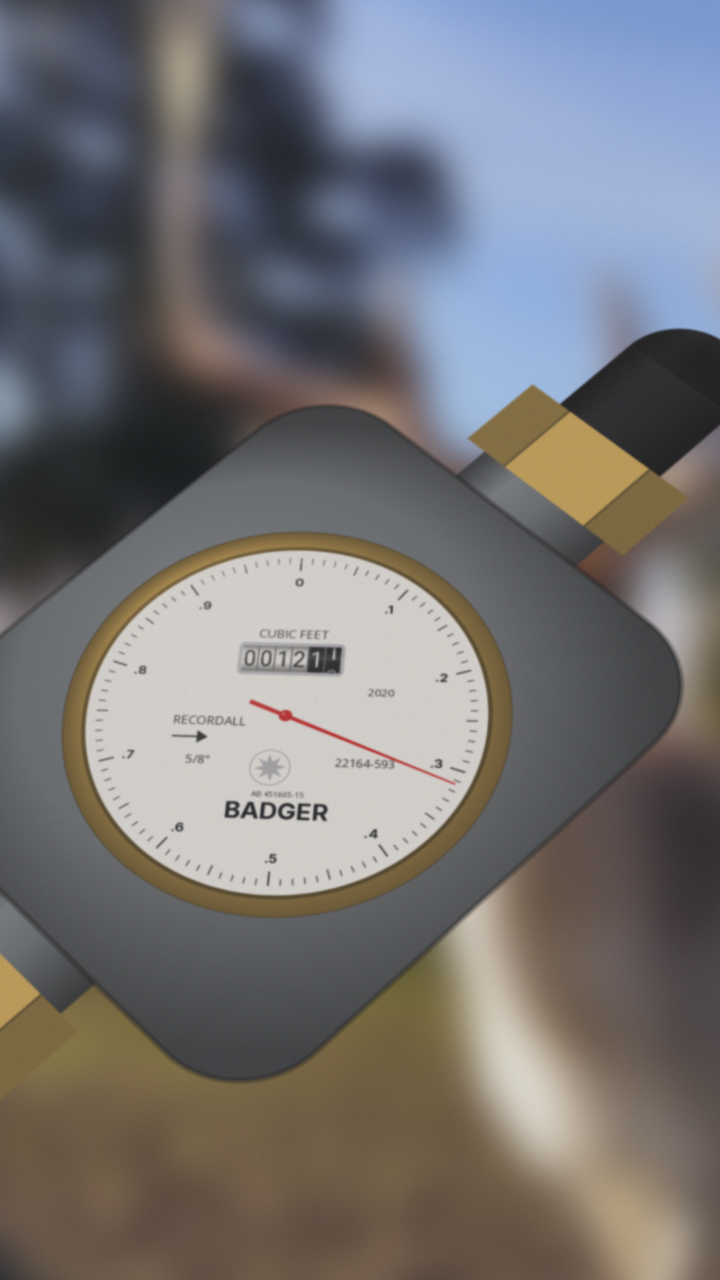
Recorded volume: 1211.31 ft³
